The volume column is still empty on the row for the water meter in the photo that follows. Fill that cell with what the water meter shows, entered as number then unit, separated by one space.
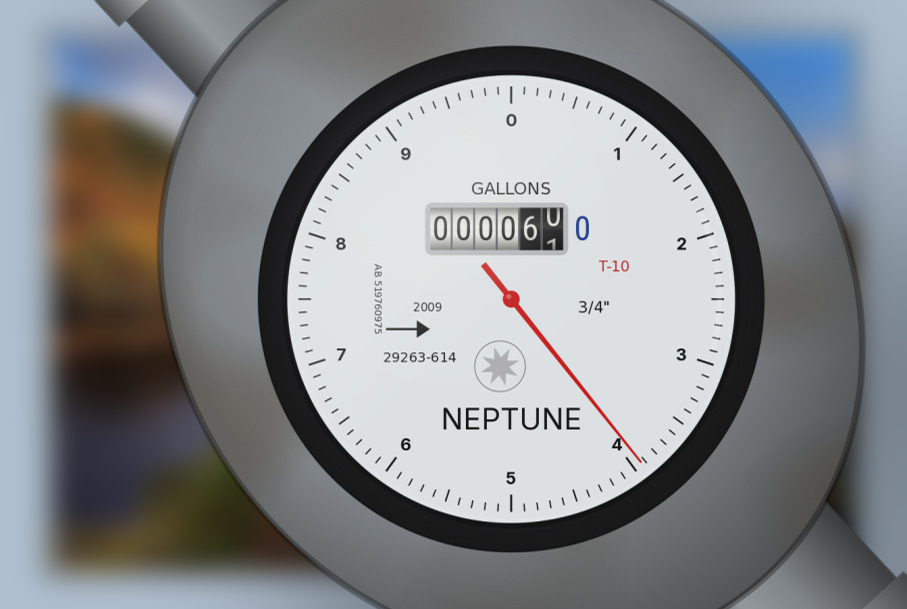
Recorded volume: 603.9 gal
